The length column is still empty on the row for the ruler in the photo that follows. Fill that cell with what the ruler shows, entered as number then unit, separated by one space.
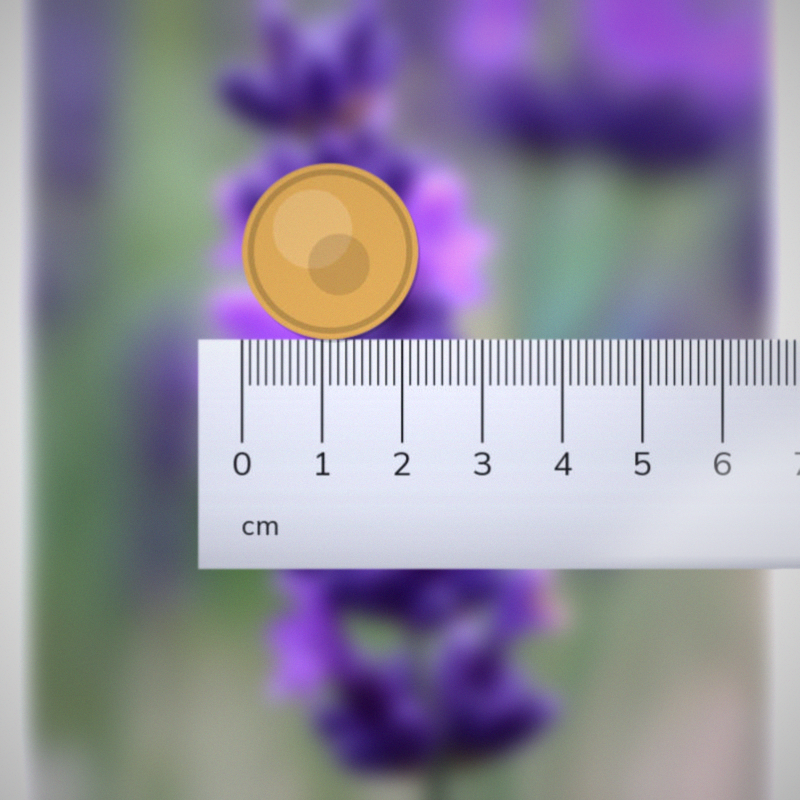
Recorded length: 2.2 cm
